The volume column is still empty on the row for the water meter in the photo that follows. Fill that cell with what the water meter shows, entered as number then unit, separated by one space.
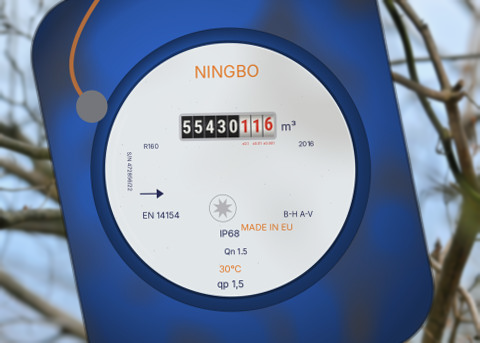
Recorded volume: 55430.116 m³
